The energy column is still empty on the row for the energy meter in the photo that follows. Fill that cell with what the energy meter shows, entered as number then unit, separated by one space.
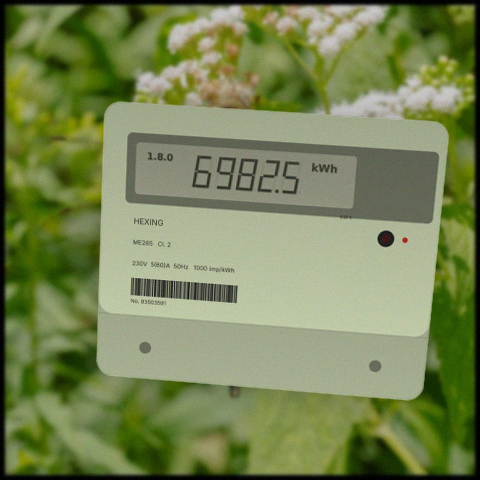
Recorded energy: 6982.5 kWh
